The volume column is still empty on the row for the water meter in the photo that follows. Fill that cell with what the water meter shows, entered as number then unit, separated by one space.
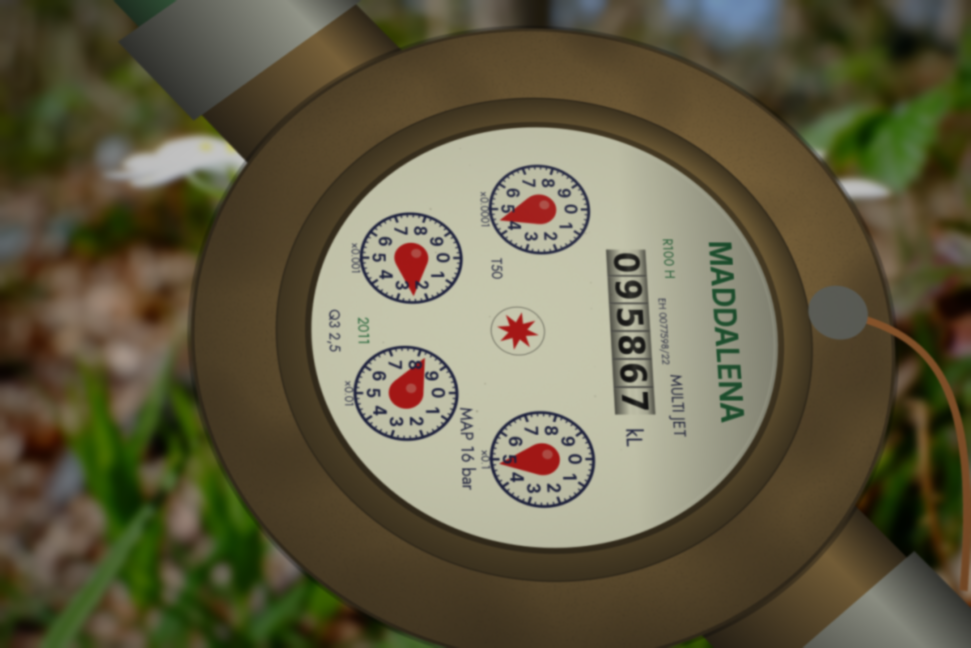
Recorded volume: 95867.4824 kL
